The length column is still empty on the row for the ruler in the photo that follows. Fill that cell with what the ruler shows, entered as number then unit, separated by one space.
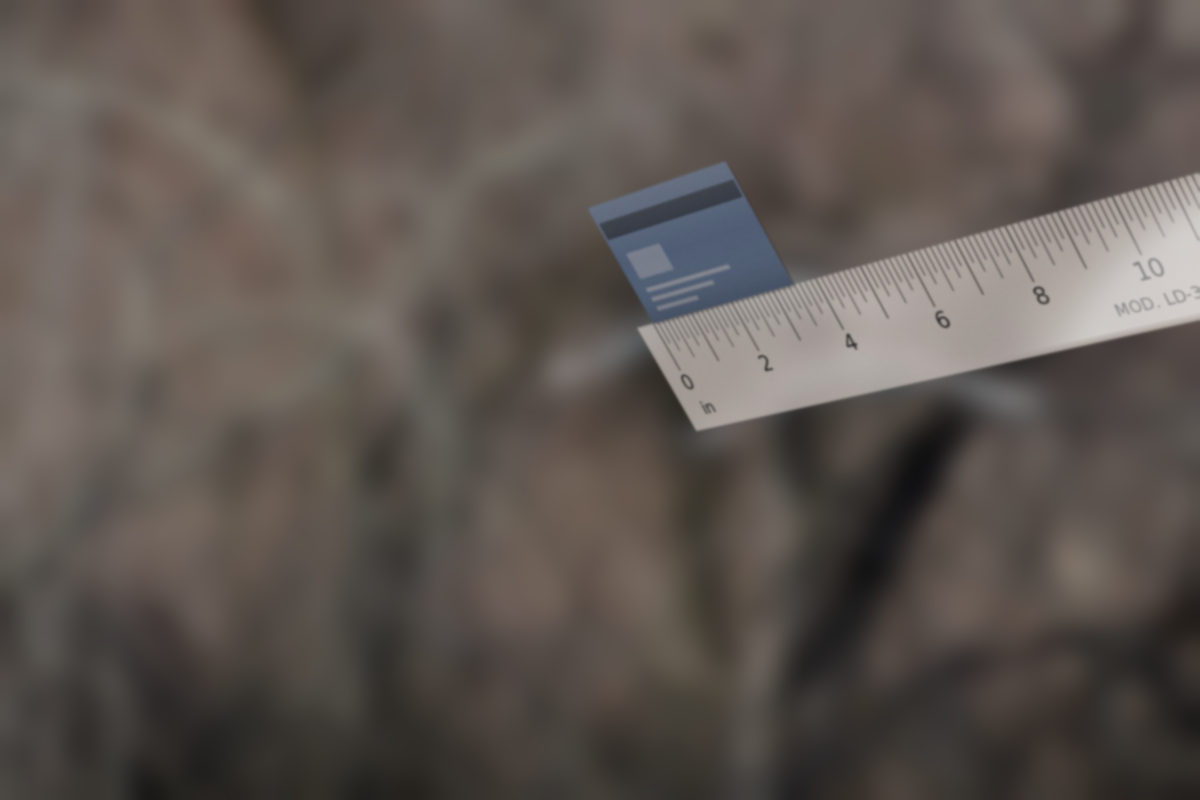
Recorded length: 3.5 in
